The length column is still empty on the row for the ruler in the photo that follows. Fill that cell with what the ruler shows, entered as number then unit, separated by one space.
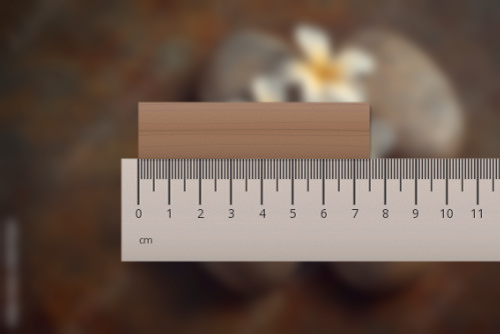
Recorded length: 7.5 cm
